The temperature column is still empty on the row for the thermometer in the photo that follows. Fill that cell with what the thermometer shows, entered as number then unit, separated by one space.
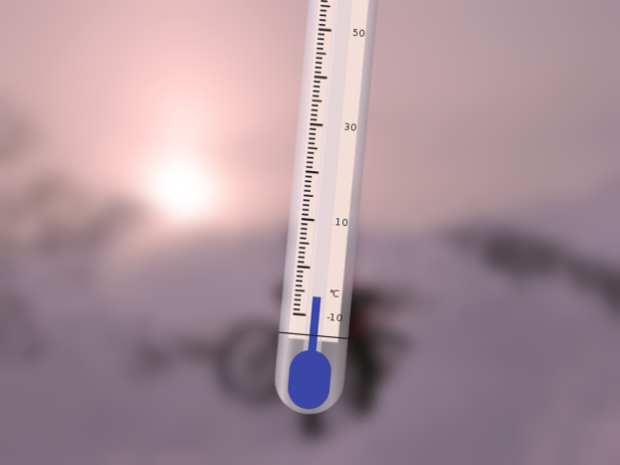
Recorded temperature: -6 °C
